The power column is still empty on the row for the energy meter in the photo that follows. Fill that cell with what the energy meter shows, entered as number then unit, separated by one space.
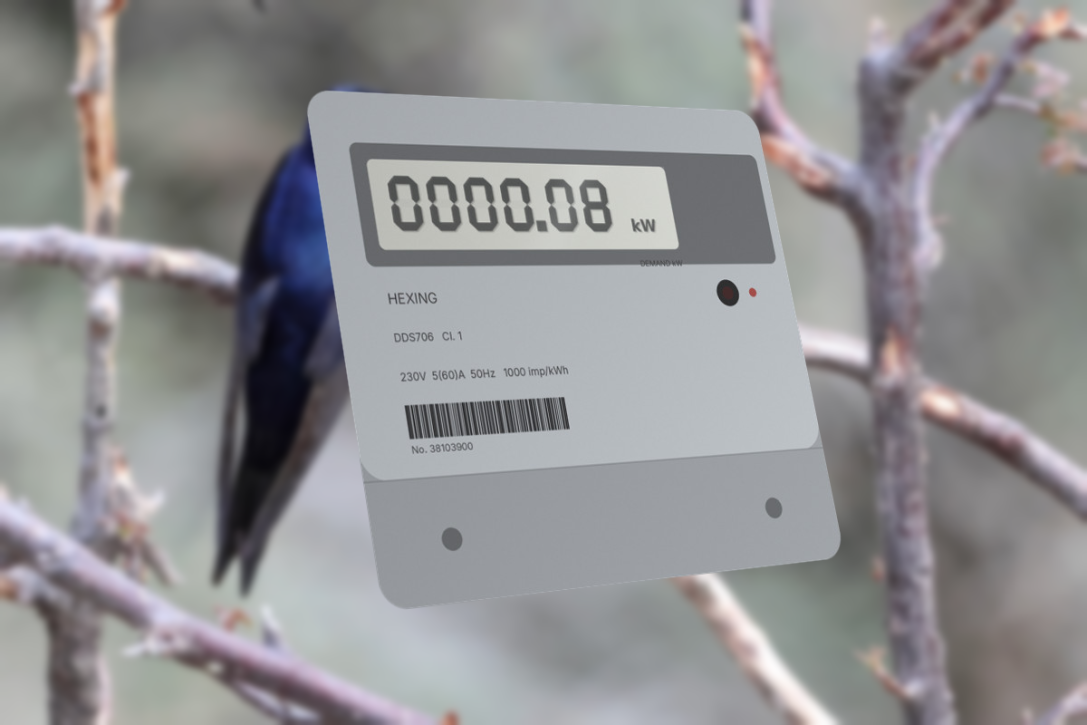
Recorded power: 0.08 kW
